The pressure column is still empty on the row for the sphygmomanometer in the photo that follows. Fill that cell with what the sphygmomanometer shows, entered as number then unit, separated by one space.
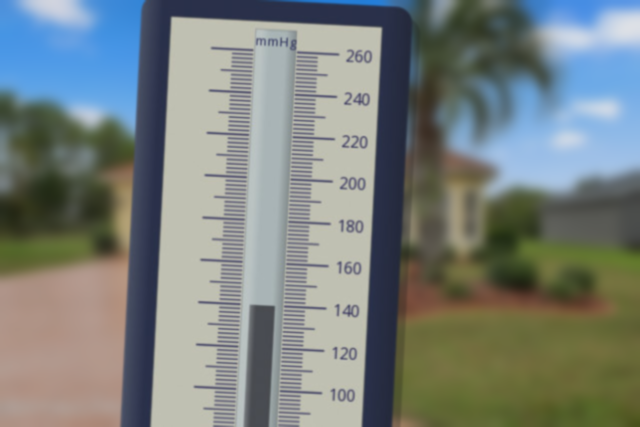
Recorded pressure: 140 mmHg
